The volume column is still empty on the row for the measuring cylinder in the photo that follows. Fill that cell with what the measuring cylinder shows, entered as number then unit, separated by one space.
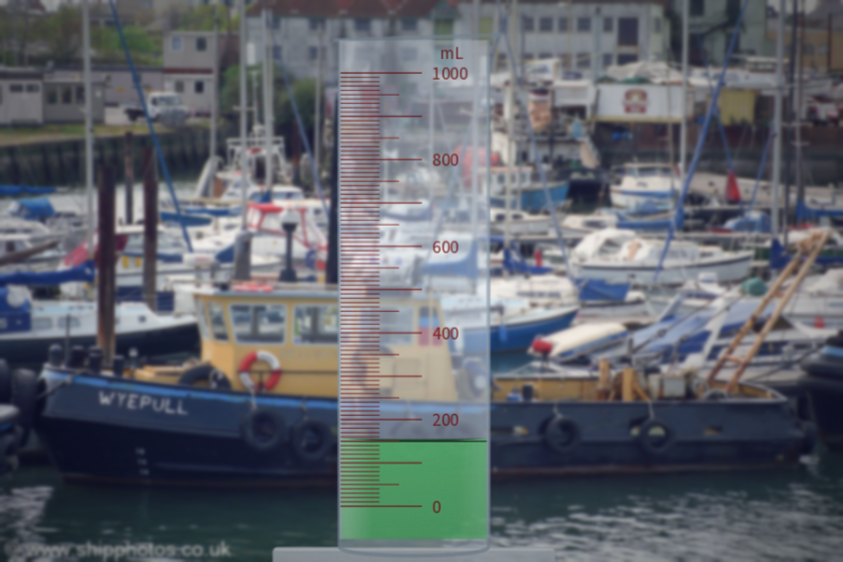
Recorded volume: 150 mL
